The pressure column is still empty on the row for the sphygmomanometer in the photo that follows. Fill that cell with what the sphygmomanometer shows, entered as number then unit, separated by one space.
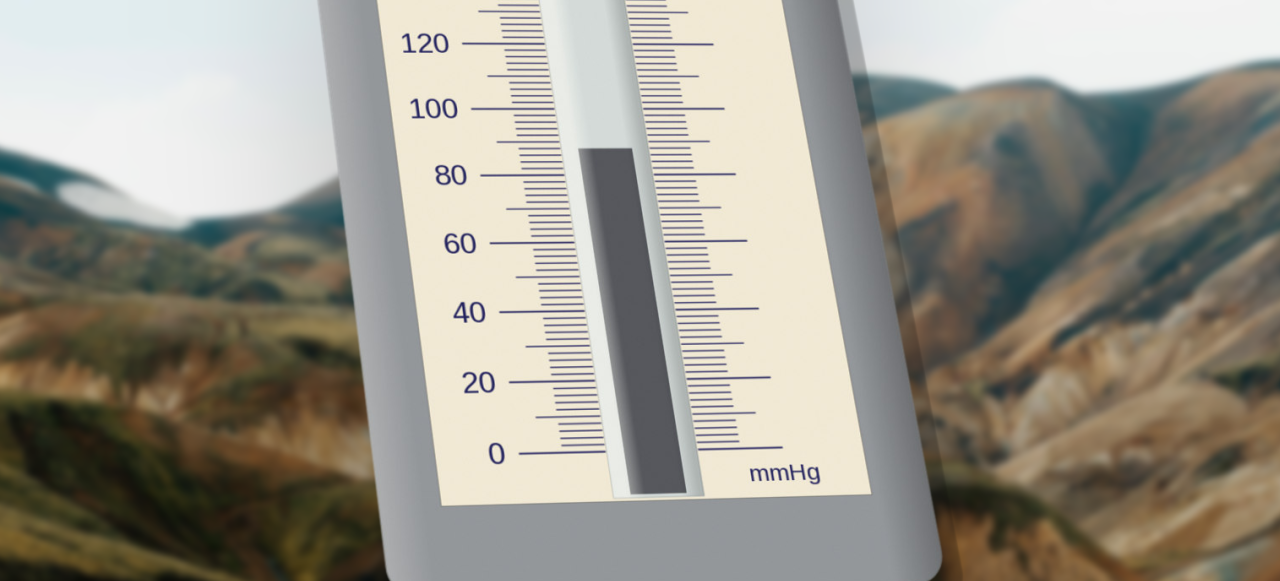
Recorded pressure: 88 mmHg
